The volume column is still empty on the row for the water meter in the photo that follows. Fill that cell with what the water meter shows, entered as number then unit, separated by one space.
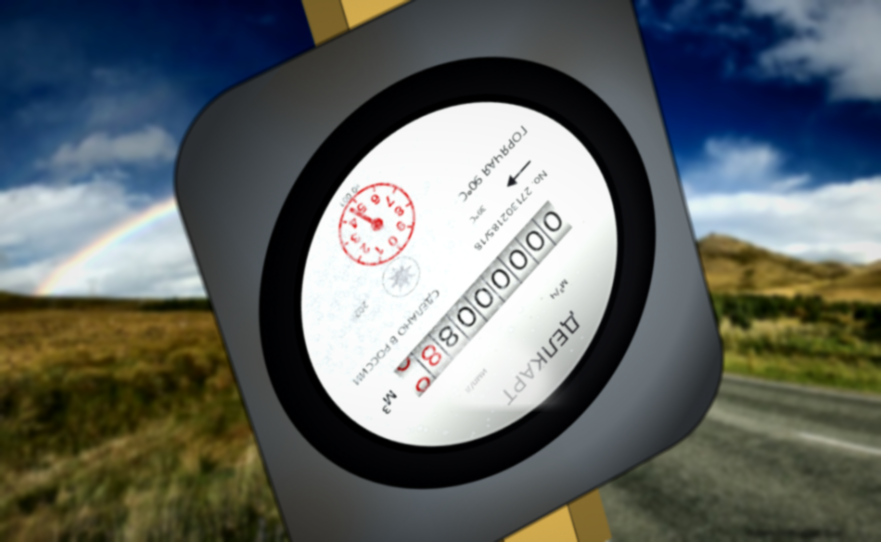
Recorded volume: 8.884 m³
